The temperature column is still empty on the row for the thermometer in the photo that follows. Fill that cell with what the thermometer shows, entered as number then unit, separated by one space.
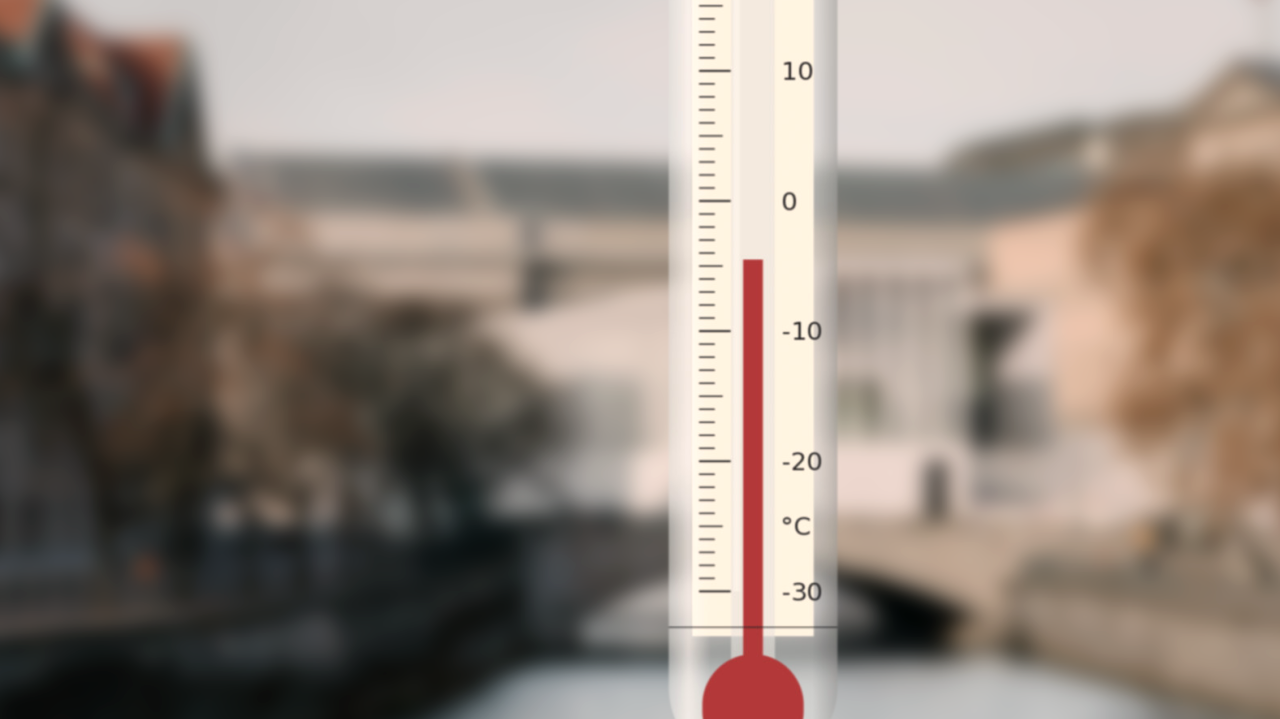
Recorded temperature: -4.5 °C
